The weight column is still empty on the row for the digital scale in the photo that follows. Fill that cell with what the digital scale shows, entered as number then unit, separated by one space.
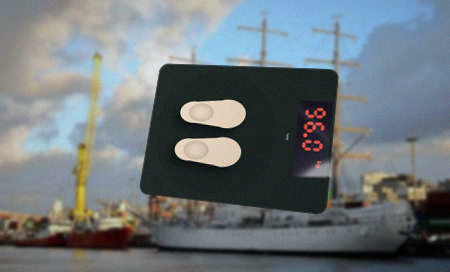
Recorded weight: 96.0 kg
